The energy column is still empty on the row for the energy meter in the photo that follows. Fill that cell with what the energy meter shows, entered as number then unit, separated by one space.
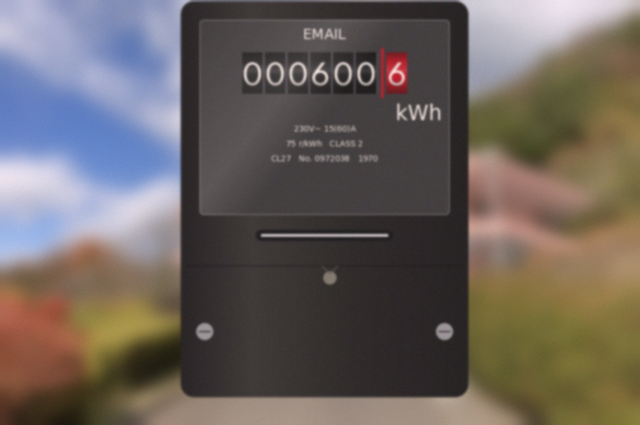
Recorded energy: 600.6 kWh
